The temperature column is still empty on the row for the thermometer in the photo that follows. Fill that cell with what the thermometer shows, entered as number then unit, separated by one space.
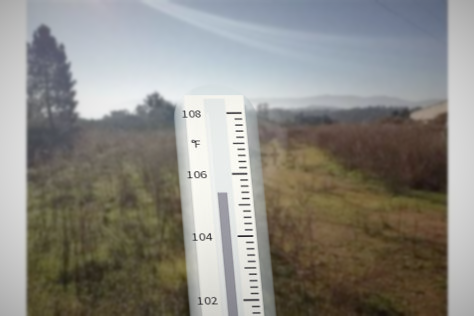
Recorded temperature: 105.4 °F
